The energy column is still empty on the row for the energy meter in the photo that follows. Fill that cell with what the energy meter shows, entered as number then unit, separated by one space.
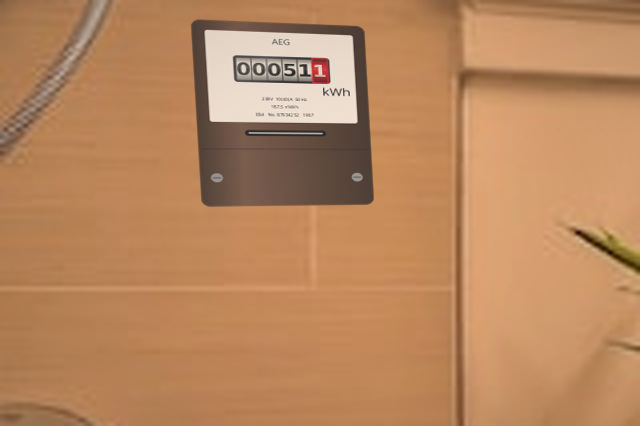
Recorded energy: 51.1 kWh
